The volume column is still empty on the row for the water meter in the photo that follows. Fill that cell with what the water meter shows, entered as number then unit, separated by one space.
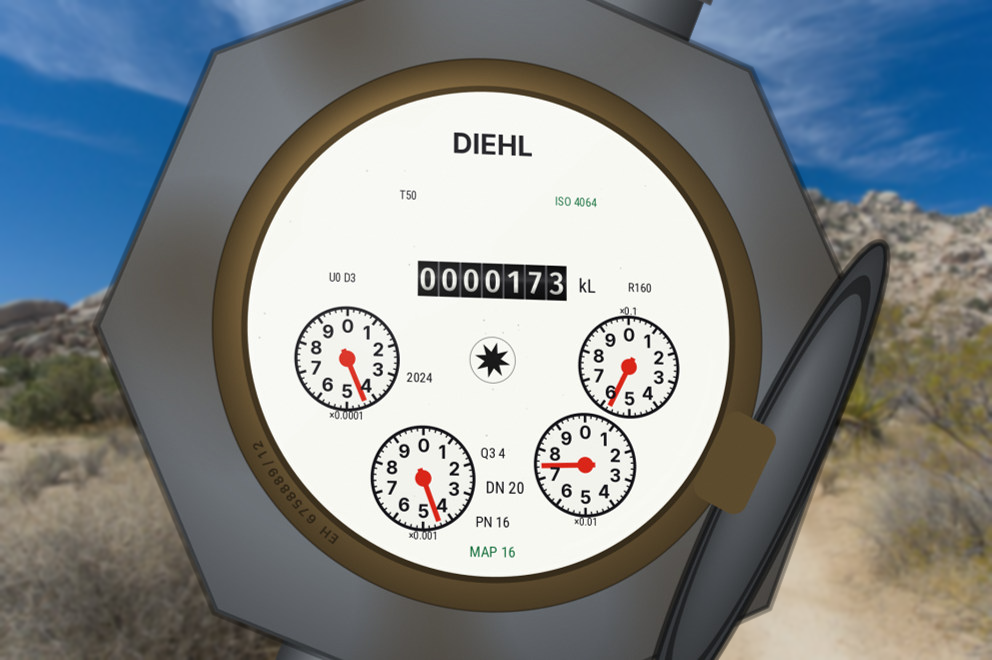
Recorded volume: 173.5744 kL
